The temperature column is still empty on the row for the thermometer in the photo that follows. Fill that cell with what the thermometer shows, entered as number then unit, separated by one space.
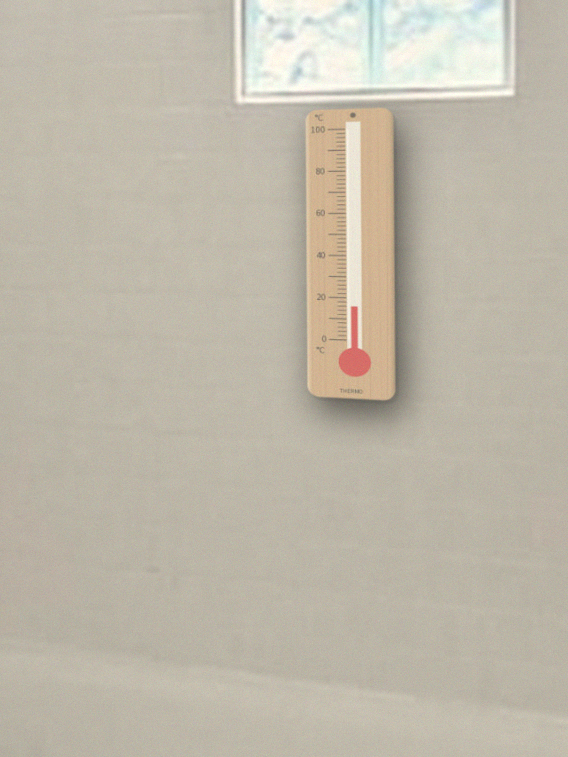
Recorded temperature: 16 °C
